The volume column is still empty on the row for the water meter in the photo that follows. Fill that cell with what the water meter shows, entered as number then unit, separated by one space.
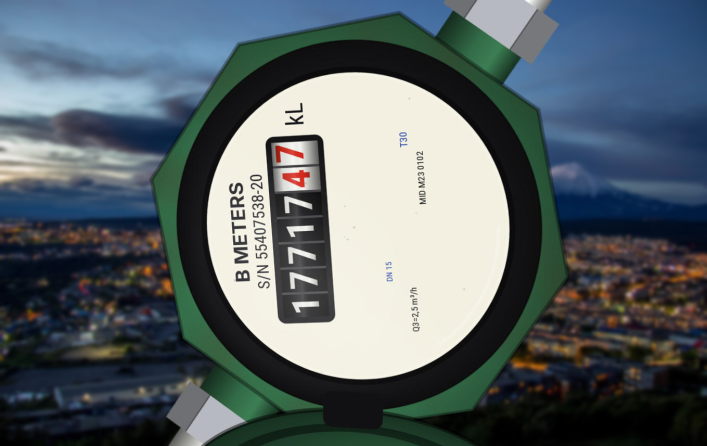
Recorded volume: 17717.47 kL
